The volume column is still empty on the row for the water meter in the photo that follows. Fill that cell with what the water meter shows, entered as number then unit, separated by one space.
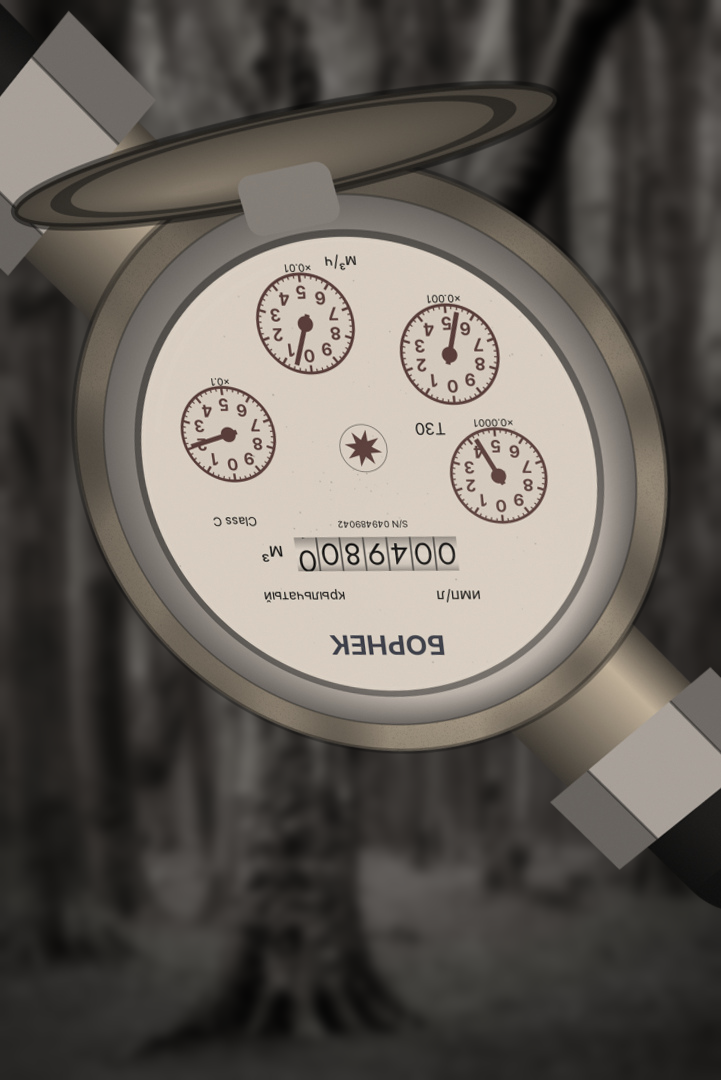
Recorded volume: 49800.2054 m³
